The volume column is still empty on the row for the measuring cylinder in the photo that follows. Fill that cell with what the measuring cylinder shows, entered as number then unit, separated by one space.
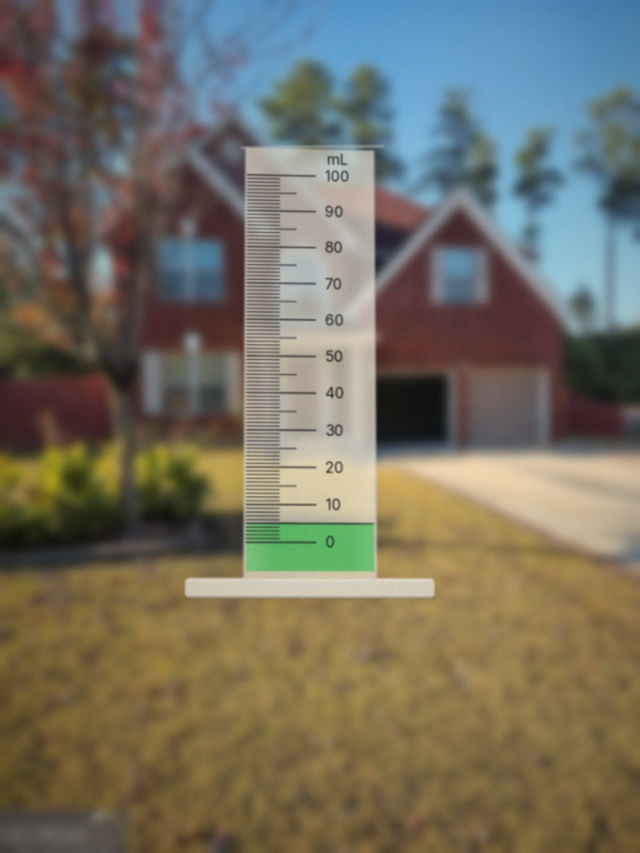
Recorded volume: 5 mL
